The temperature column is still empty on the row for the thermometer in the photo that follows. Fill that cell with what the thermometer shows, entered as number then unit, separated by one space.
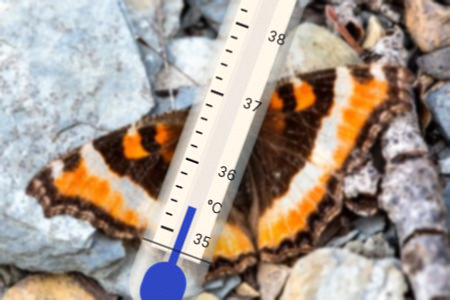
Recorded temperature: 35.4 °C
